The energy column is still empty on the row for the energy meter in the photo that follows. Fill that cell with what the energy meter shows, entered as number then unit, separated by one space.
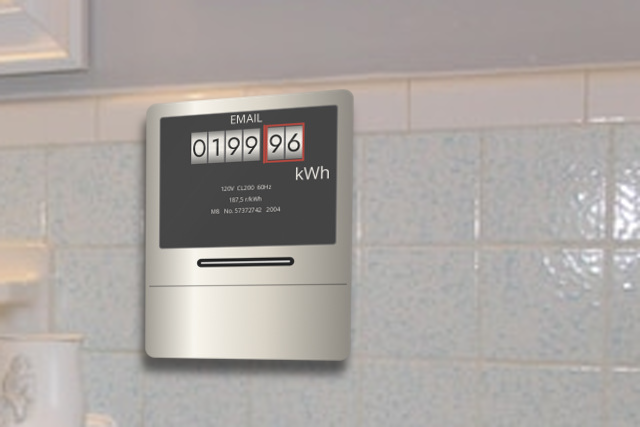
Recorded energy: 199.96 kWh
